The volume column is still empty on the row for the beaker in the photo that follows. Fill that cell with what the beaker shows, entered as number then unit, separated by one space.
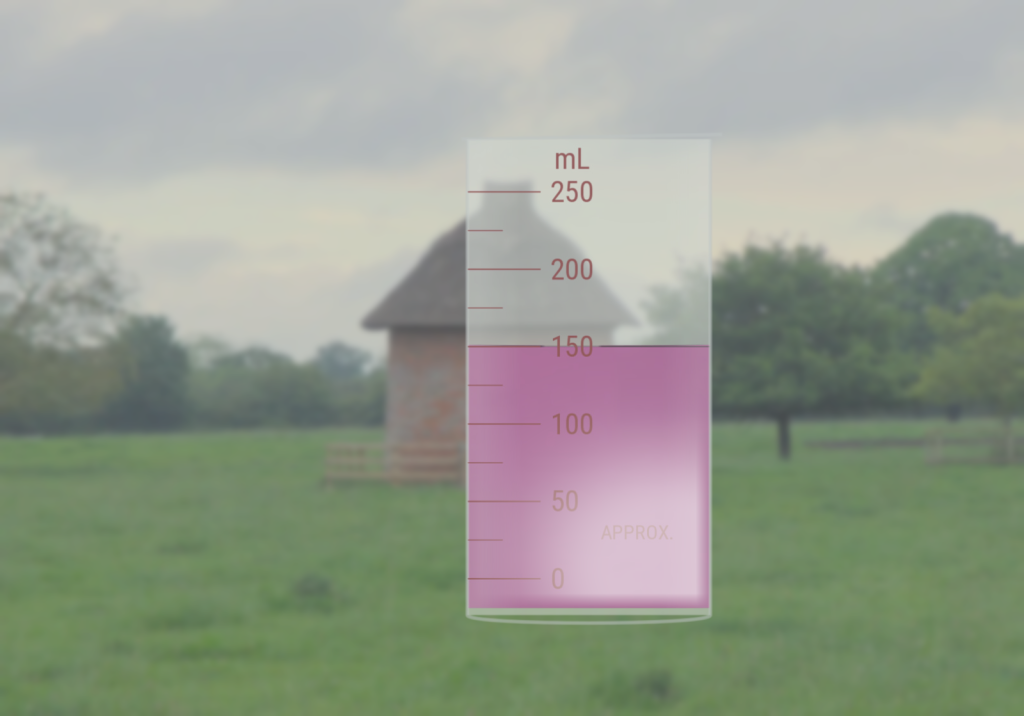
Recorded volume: 150 mL
